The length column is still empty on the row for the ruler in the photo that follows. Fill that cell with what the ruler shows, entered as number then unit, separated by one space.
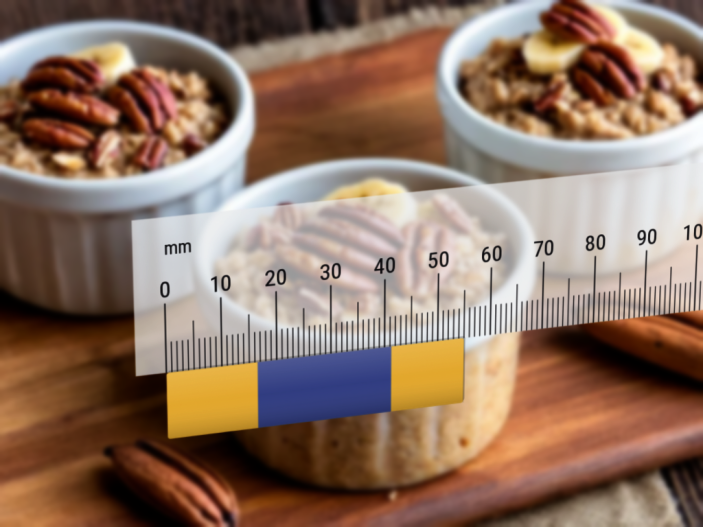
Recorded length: 55 mm
